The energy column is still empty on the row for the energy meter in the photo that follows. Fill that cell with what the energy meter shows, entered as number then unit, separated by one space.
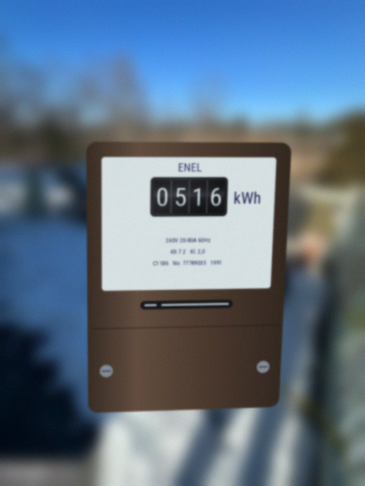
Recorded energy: 516 kWh
